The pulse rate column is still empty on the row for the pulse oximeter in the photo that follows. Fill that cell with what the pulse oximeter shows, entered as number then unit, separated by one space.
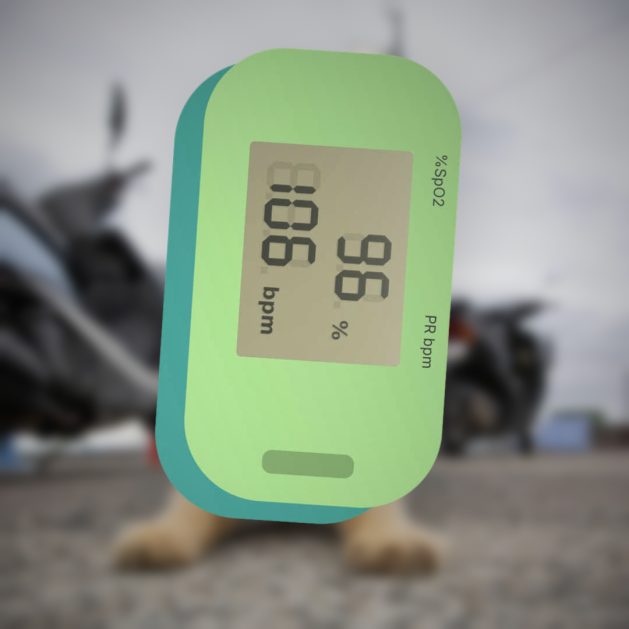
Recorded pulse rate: 106 bpm
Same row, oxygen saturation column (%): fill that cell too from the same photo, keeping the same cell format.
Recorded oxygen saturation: 96 %
